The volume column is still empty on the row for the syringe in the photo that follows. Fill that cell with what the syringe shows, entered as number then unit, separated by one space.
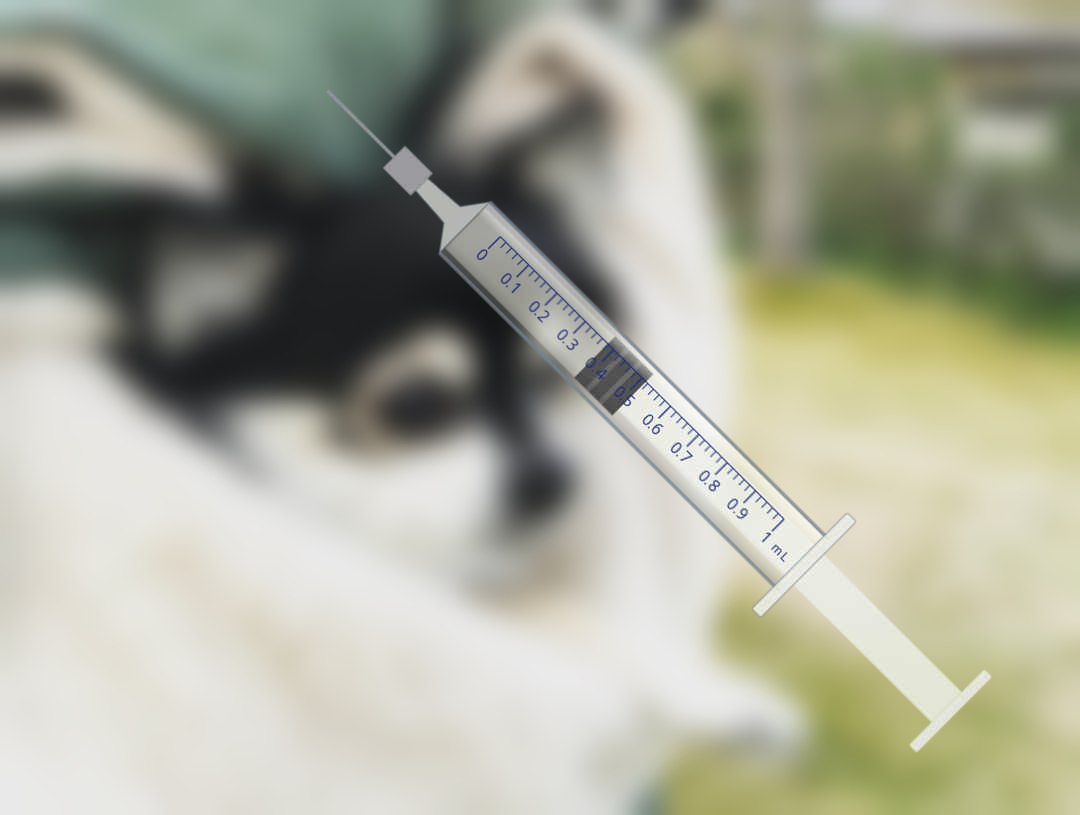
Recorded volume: 0.38 mL
